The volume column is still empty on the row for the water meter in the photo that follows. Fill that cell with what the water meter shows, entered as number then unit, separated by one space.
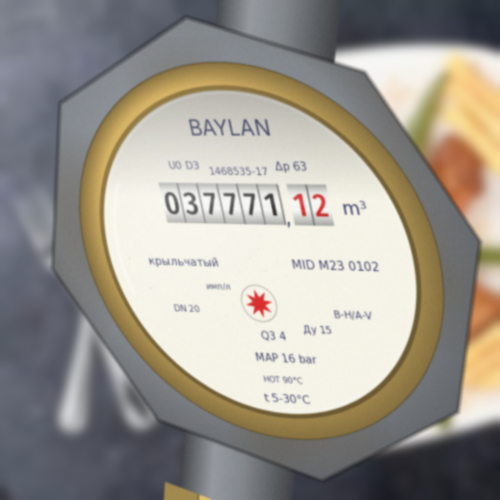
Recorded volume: 37771.12 m³
